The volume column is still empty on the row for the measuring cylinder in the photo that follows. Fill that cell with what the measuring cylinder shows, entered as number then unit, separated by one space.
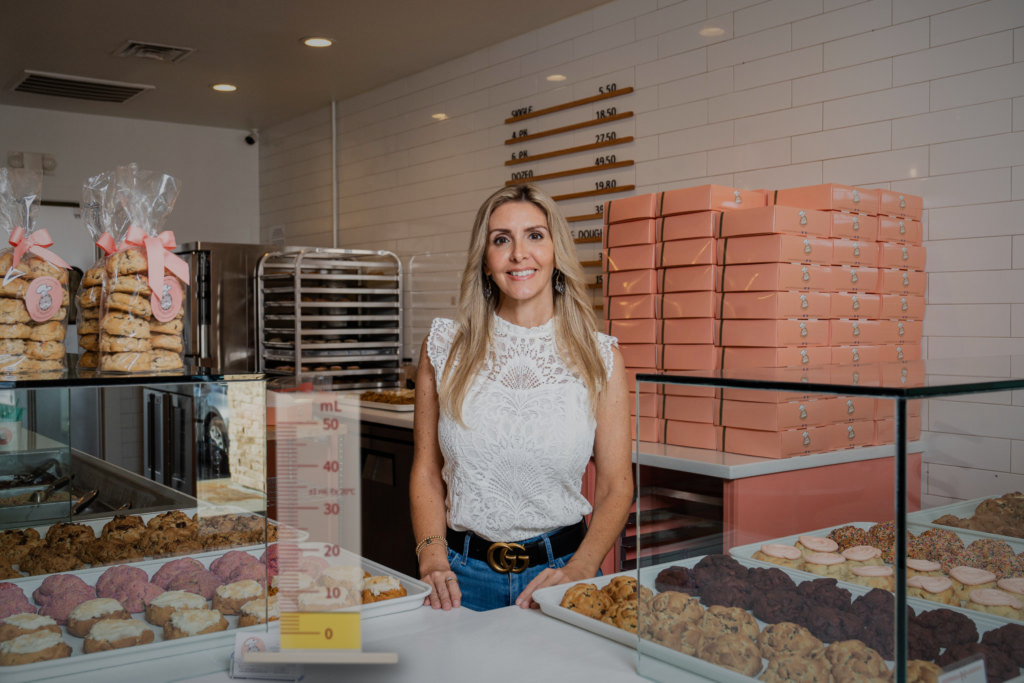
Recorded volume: 5 mL
